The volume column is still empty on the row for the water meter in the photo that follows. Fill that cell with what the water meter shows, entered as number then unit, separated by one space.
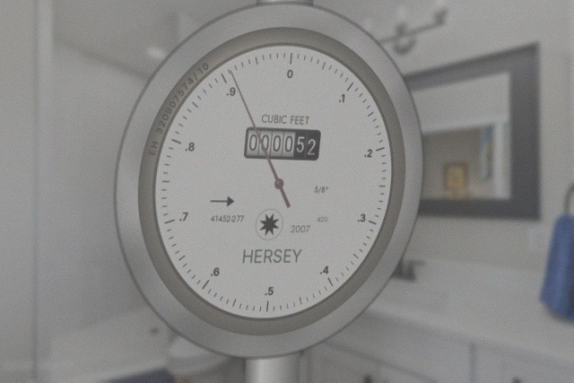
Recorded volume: 51.91 ft³
